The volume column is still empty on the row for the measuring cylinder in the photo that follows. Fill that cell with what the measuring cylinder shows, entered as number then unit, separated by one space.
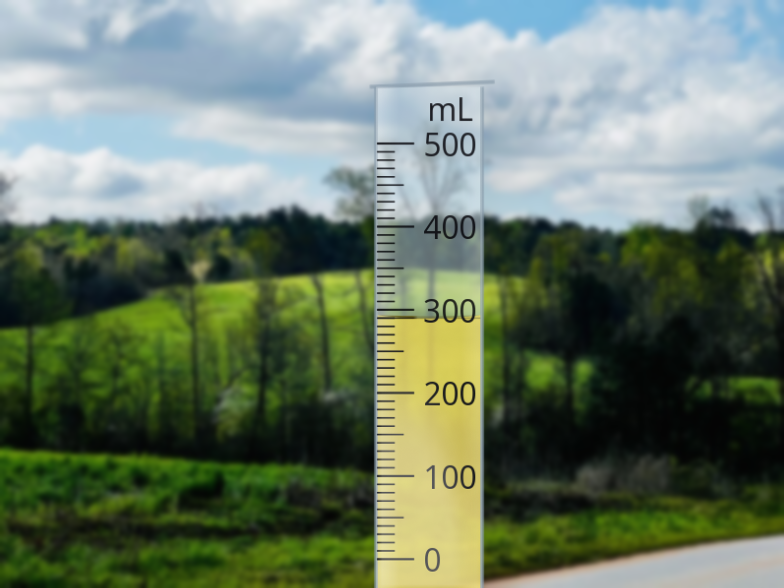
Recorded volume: 290 mL
